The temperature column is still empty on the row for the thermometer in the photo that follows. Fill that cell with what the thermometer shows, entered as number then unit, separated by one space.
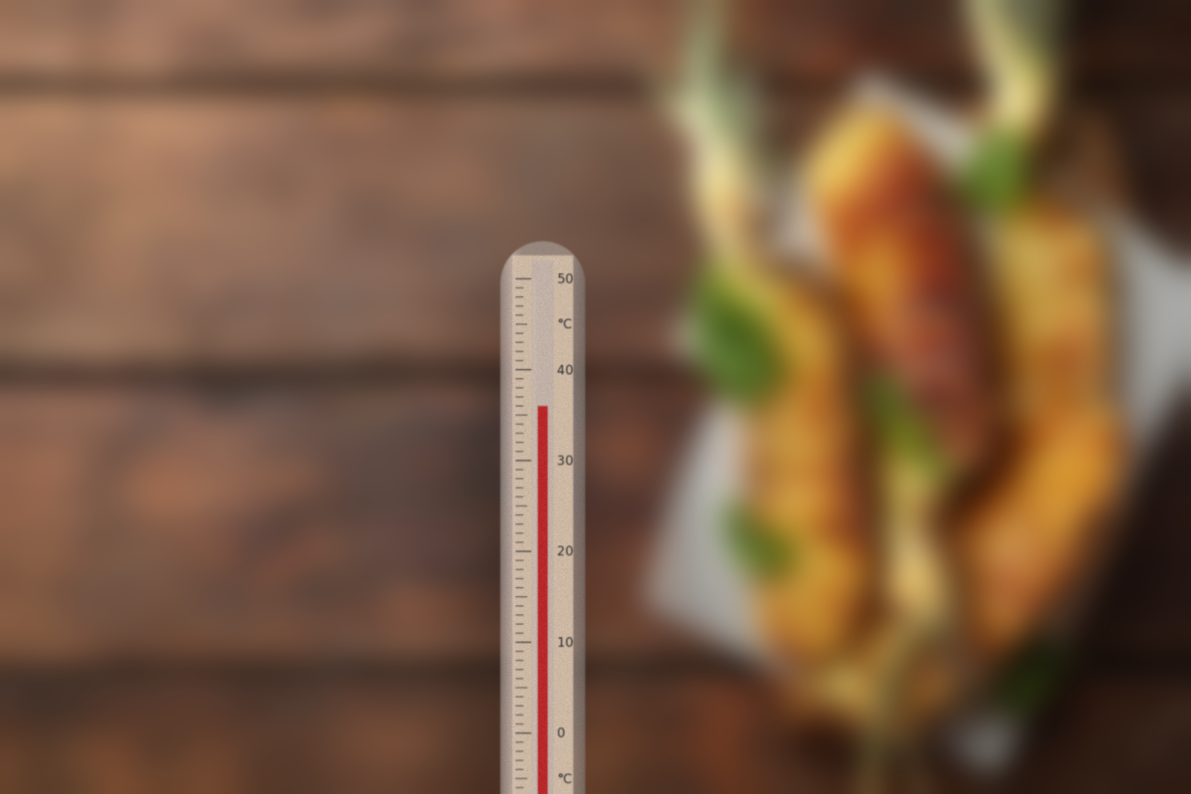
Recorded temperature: 36 °C
